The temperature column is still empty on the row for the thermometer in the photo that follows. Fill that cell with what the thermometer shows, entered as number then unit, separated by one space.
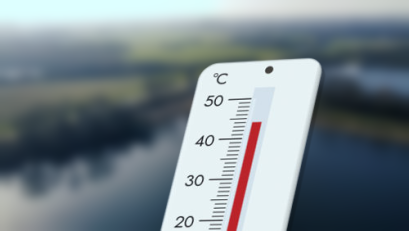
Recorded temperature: 44 °C
